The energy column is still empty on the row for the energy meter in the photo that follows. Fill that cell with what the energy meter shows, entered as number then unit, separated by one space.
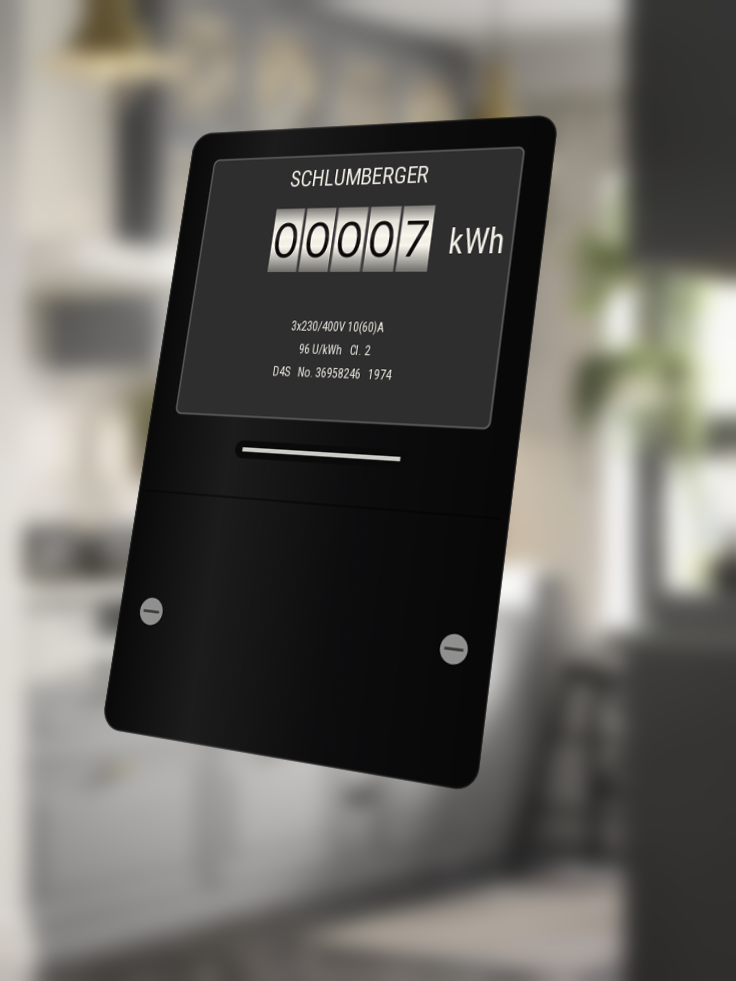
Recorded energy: 7 kWh
